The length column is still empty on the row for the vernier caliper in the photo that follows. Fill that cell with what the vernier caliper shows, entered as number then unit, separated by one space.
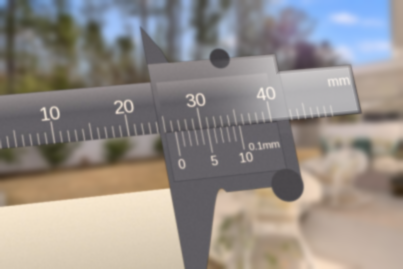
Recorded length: 26.4 mm
